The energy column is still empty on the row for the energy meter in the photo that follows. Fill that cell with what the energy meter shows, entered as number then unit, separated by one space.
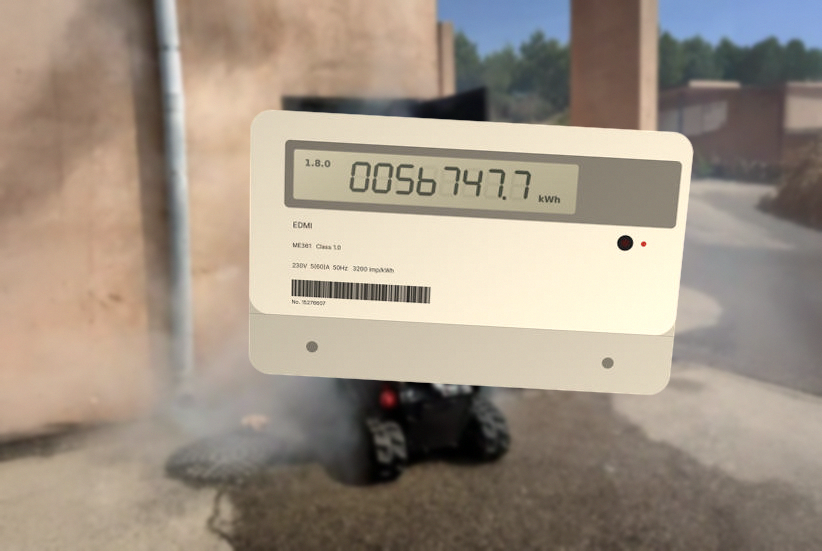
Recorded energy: 56747.7 kWh
